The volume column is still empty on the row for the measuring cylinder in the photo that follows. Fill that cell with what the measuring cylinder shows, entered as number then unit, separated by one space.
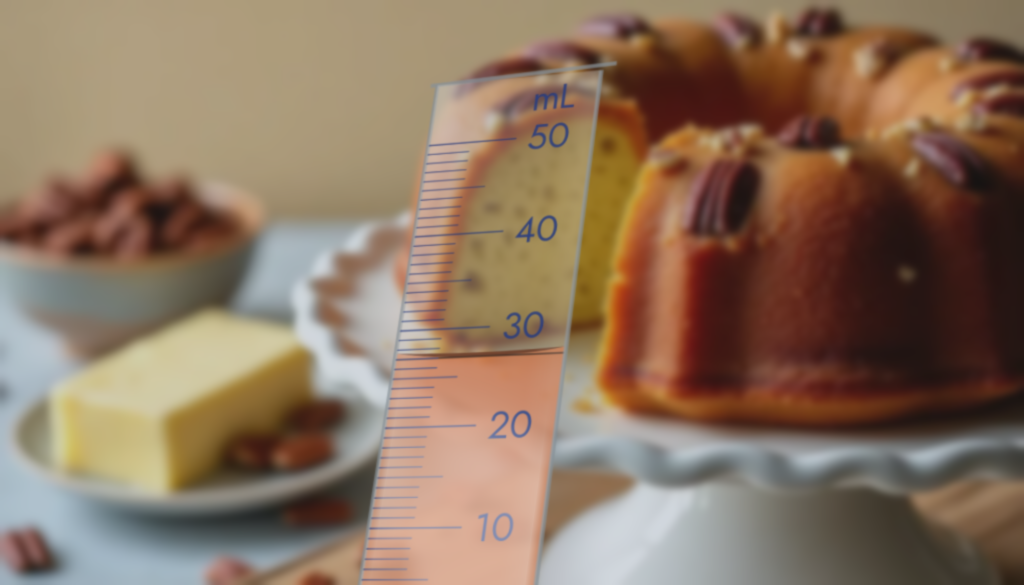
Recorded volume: 27 mL
